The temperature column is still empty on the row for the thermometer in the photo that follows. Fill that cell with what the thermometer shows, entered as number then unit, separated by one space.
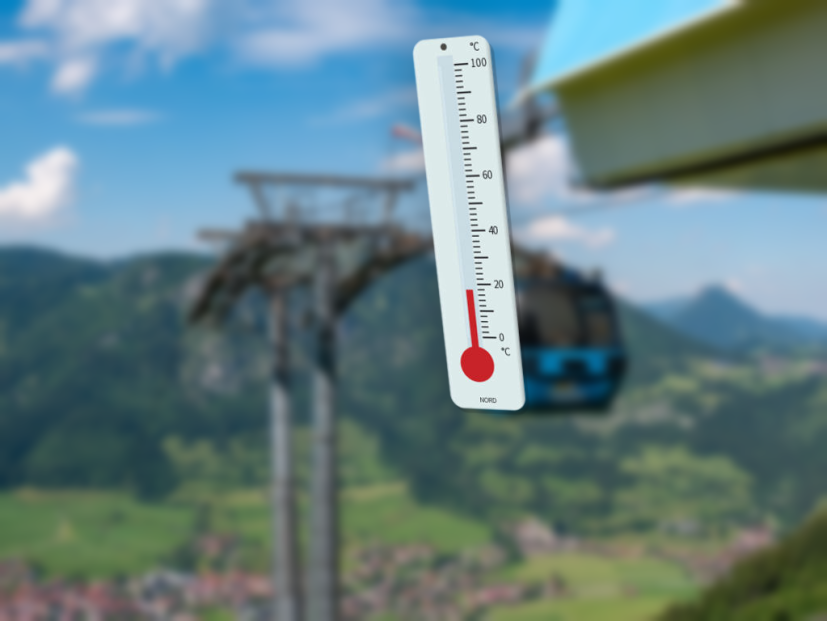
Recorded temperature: 18 °C
